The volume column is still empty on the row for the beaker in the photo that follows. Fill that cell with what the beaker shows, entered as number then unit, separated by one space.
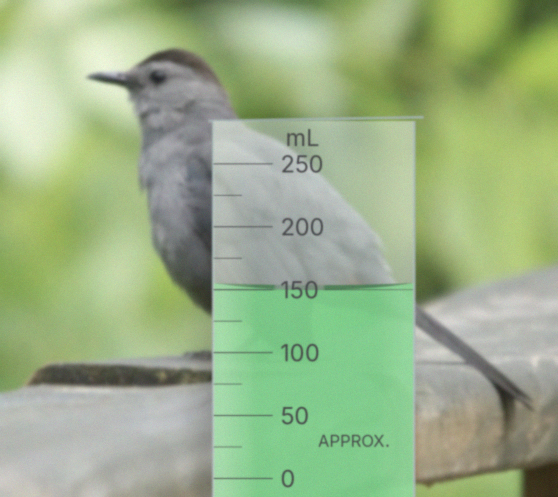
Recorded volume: 150 mL
